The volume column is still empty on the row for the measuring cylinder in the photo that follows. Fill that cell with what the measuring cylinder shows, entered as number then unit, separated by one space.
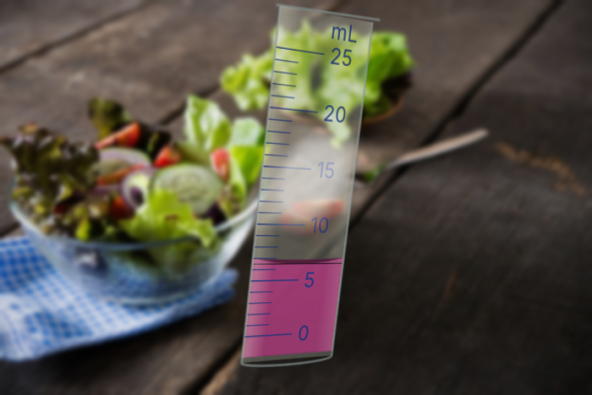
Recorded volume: 6.5 mL
